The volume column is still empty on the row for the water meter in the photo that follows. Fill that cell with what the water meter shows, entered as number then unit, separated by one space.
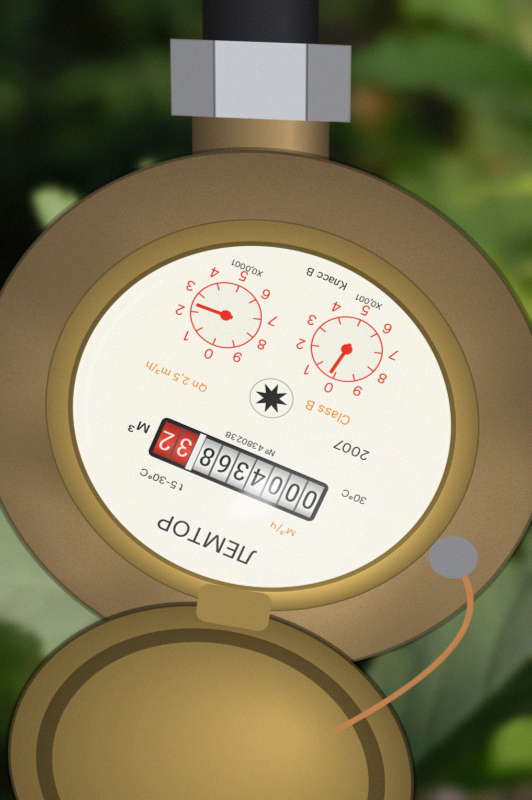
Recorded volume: 4368.3202 m³
